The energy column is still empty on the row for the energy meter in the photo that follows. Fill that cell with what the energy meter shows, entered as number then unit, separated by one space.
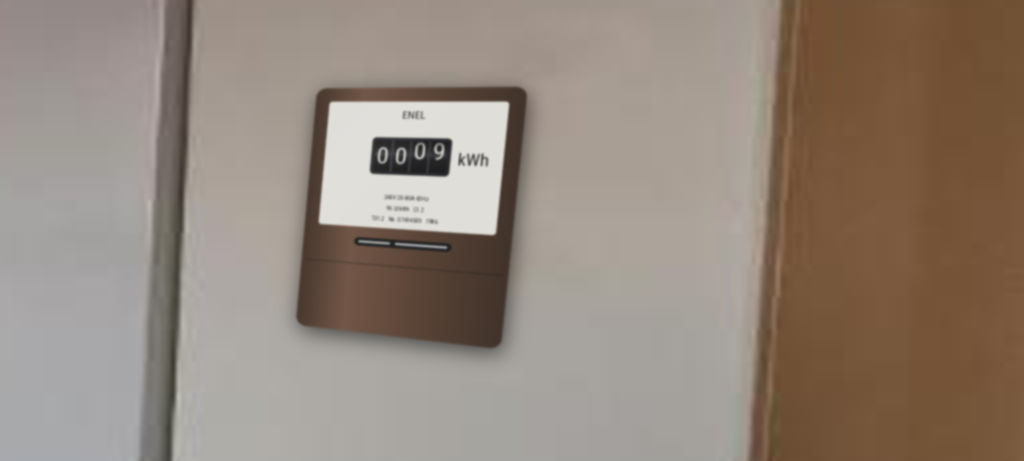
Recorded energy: 9 kWh
